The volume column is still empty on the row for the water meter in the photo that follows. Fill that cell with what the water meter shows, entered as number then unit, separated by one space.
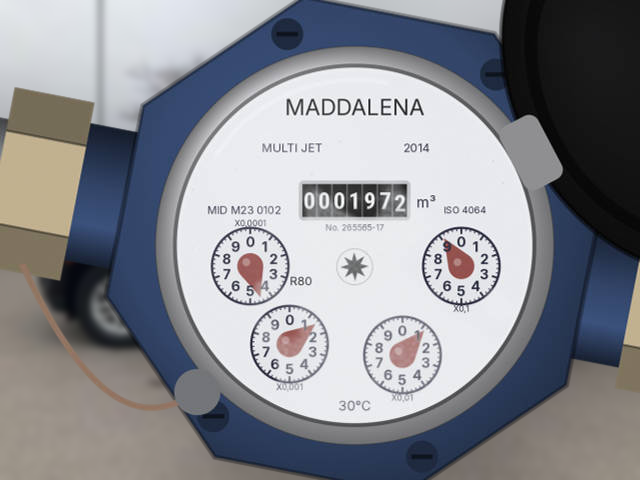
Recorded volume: 1971.9114 m³
